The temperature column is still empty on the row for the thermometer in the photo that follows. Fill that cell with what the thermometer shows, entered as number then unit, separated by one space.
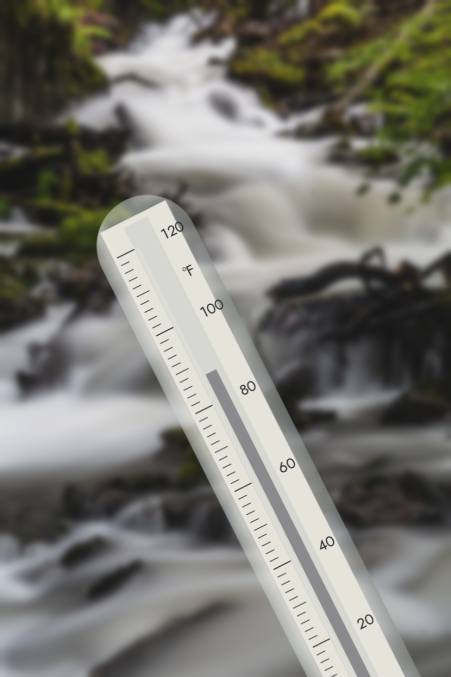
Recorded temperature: 87 °F
